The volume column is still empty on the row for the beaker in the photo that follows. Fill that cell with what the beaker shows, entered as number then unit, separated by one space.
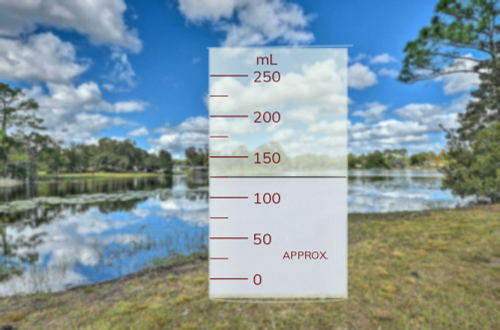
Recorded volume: 125 mL
